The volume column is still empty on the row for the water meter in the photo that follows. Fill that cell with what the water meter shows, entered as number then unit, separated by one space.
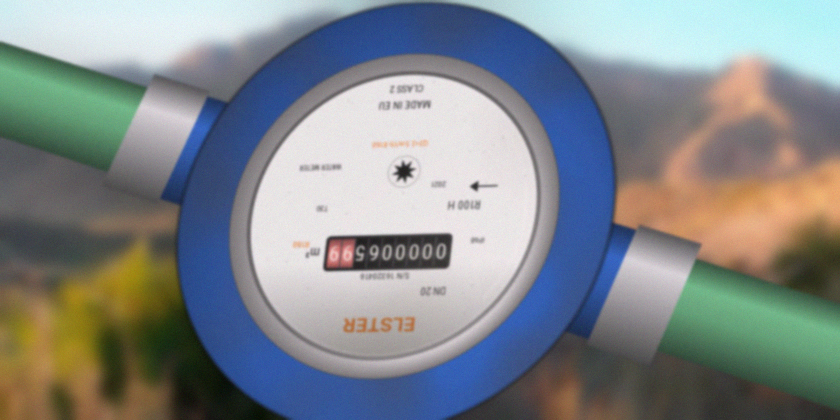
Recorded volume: 65.99 m³
